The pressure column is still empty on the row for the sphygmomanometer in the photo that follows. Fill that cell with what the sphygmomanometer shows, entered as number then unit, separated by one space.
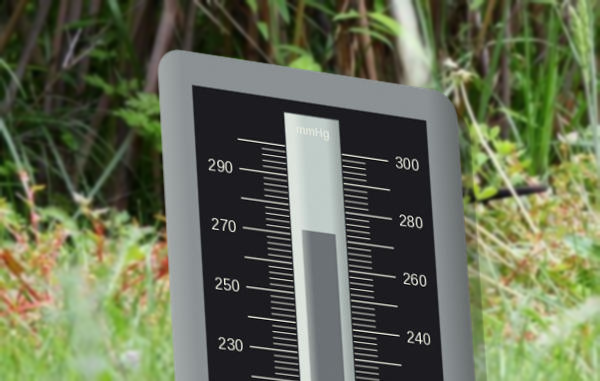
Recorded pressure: 272 mmHg
